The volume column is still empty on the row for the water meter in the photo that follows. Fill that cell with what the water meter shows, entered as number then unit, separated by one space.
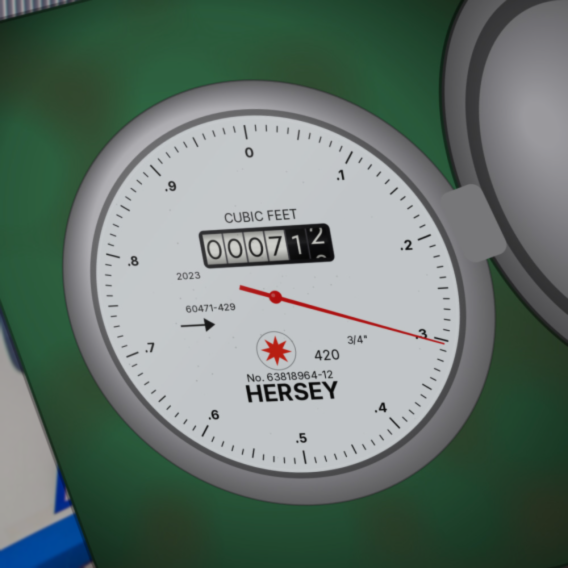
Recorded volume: 712.30 ft³
